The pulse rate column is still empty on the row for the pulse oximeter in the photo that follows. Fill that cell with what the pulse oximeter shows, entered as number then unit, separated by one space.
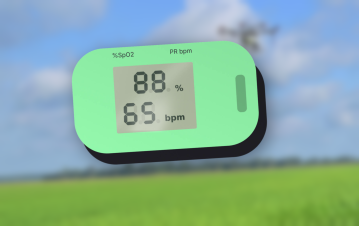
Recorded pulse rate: 65 bpm
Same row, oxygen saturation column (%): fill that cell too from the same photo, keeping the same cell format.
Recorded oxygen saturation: 88 %
